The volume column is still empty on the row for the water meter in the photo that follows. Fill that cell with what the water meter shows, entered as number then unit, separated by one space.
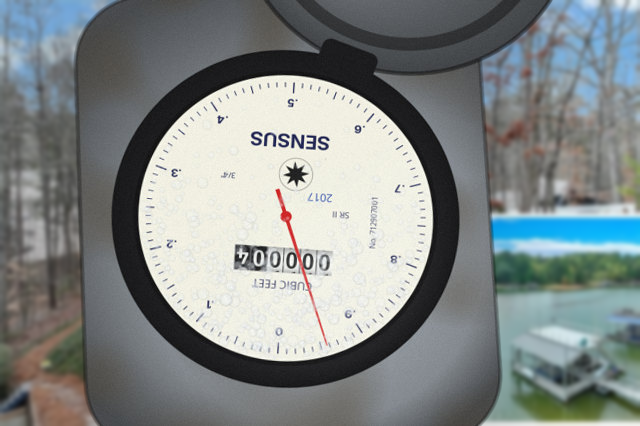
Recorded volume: 3.94 ft³
